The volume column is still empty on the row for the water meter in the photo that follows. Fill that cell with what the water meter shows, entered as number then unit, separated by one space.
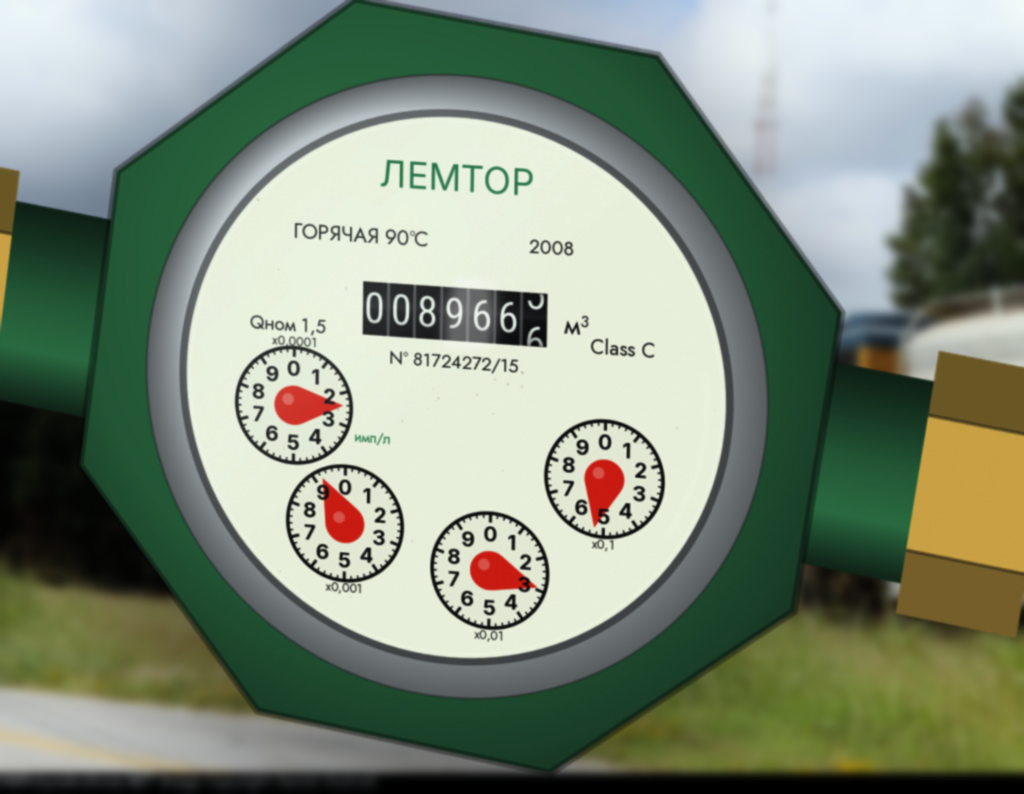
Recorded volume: 89665.5292 m³
